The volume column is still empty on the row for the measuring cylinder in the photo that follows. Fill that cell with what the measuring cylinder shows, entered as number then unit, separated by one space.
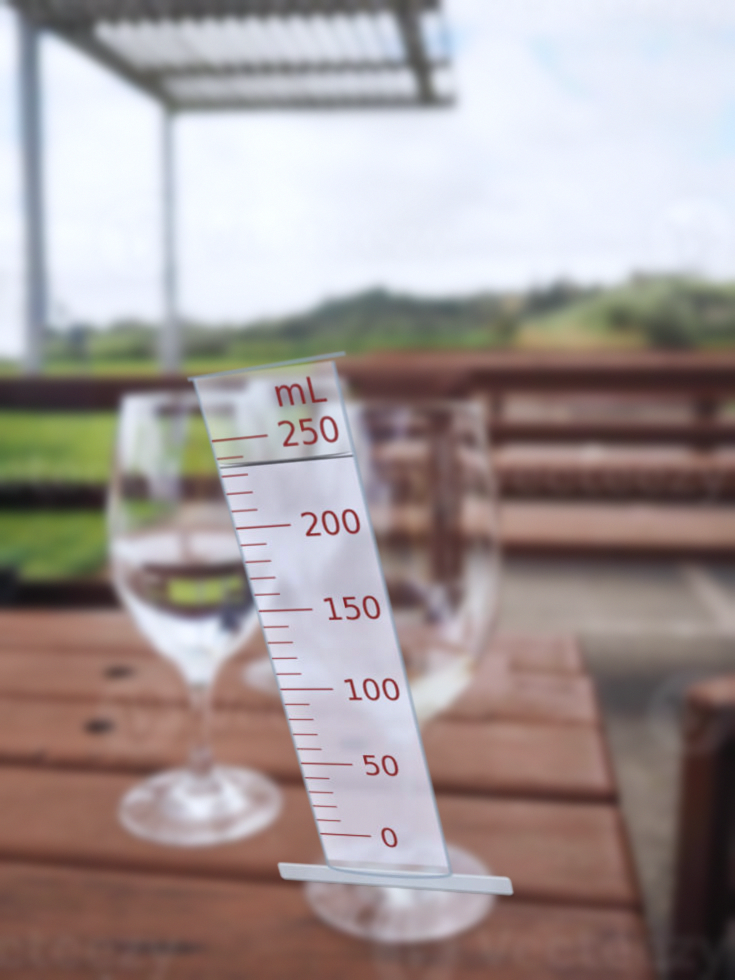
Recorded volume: 235 mL
